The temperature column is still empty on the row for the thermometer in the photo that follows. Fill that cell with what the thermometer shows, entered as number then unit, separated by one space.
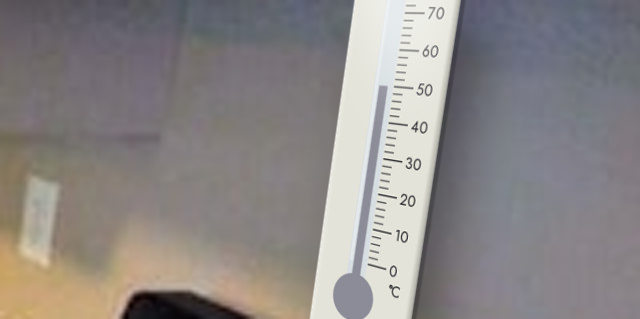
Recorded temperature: 50 °C
